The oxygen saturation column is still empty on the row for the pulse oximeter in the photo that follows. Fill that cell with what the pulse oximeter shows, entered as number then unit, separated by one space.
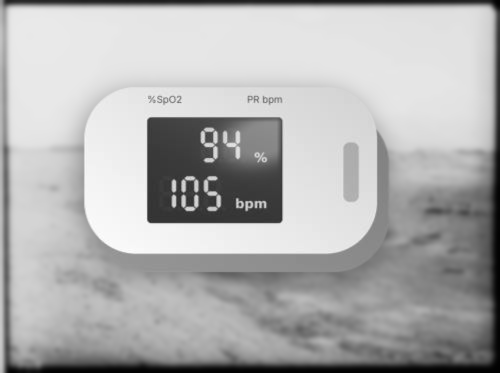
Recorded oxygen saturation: 94 %
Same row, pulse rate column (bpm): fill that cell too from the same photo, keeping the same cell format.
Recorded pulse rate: 105 bpm
